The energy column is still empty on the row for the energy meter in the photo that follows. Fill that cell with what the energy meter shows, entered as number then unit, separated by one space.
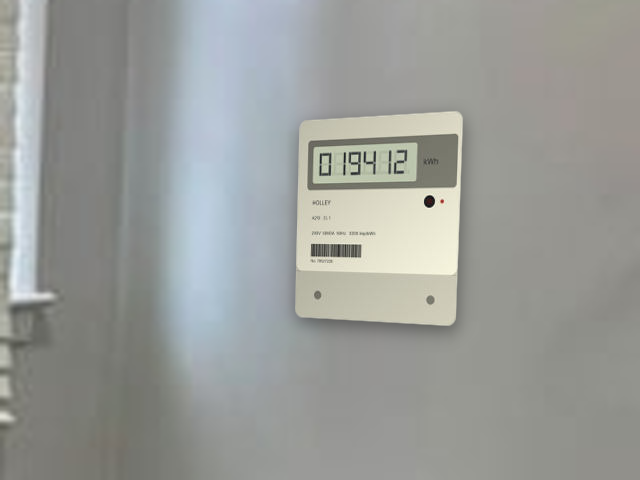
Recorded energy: 19412 kWh
